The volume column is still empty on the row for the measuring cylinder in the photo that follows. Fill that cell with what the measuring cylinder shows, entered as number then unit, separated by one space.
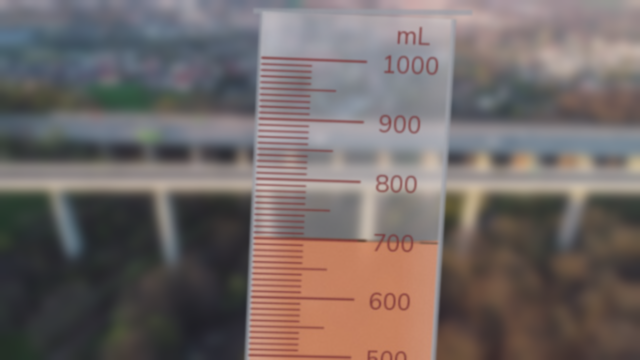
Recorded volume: 700 mL
